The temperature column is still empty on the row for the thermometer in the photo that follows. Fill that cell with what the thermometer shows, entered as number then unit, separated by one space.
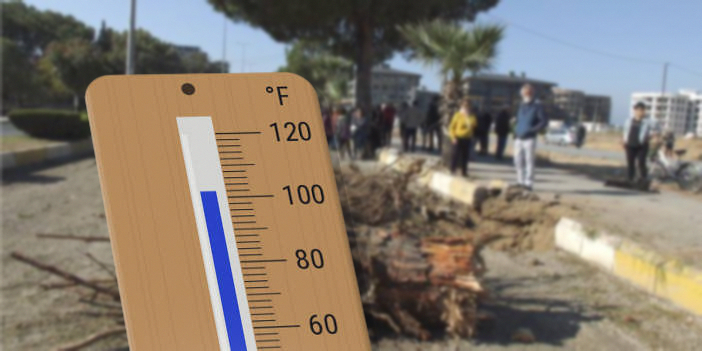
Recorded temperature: 102 °F
